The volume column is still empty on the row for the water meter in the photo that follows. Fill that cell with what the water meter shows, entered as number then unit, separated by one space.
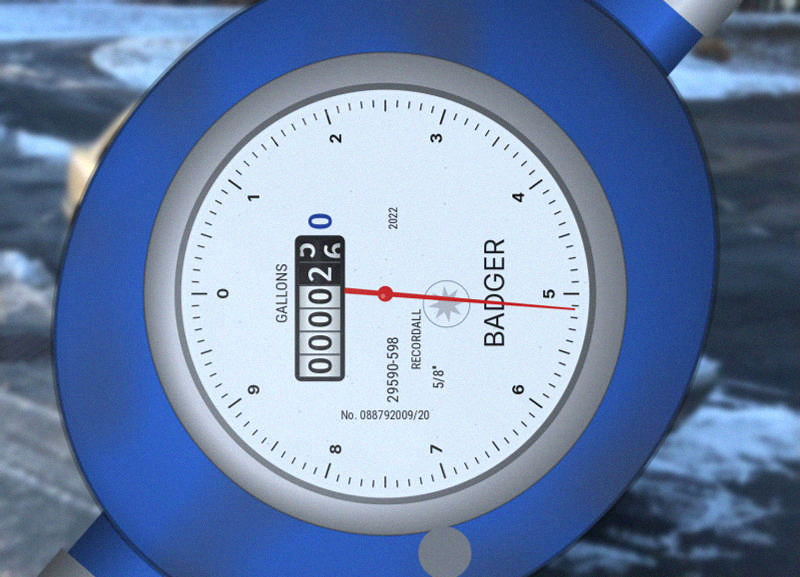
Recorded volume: 255.1 gal
